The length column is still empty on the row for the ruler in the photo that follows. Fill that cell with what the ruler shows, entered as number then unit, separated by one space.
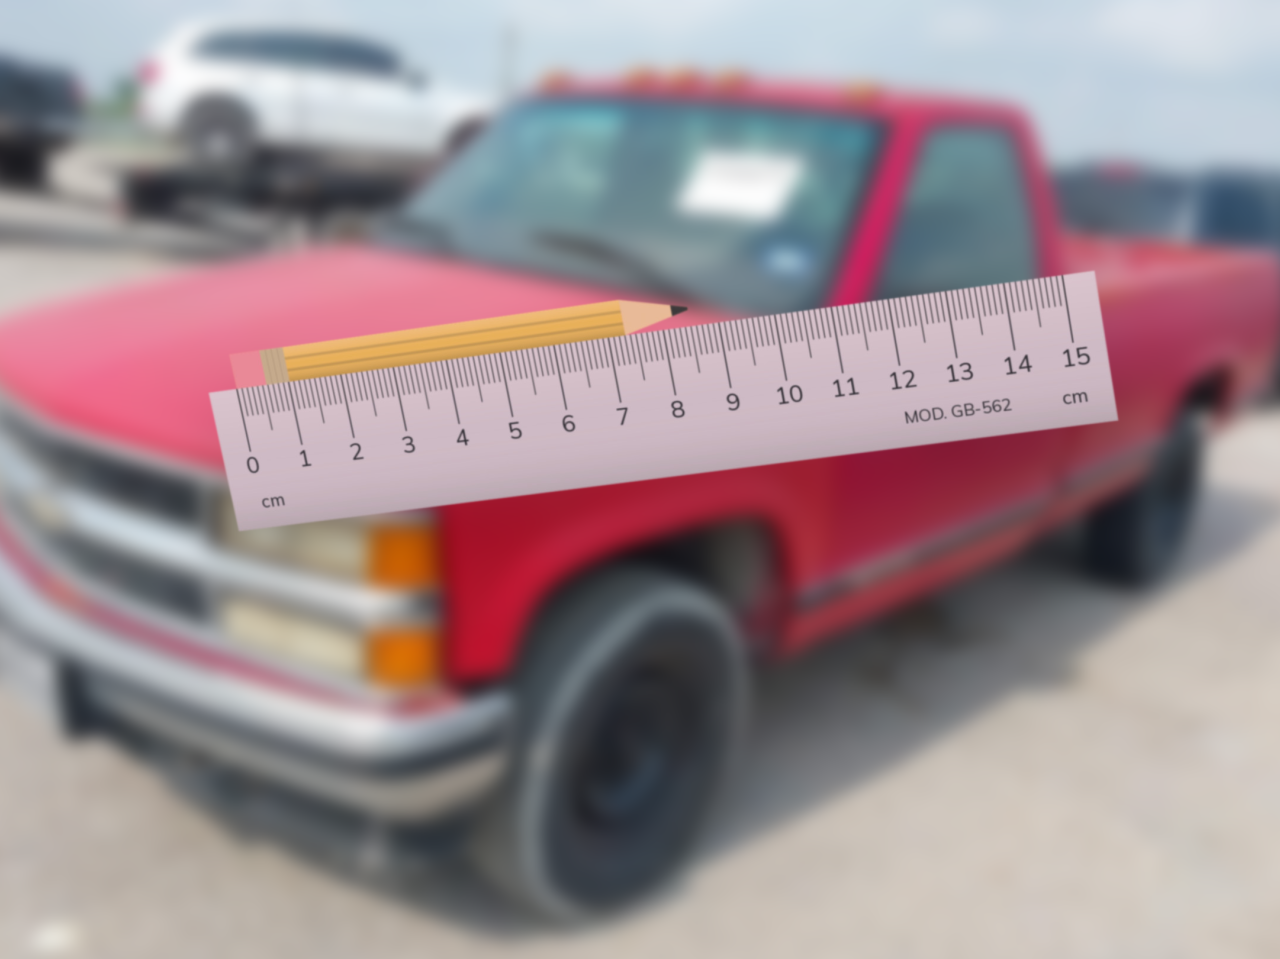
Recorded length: 8.5 cm
